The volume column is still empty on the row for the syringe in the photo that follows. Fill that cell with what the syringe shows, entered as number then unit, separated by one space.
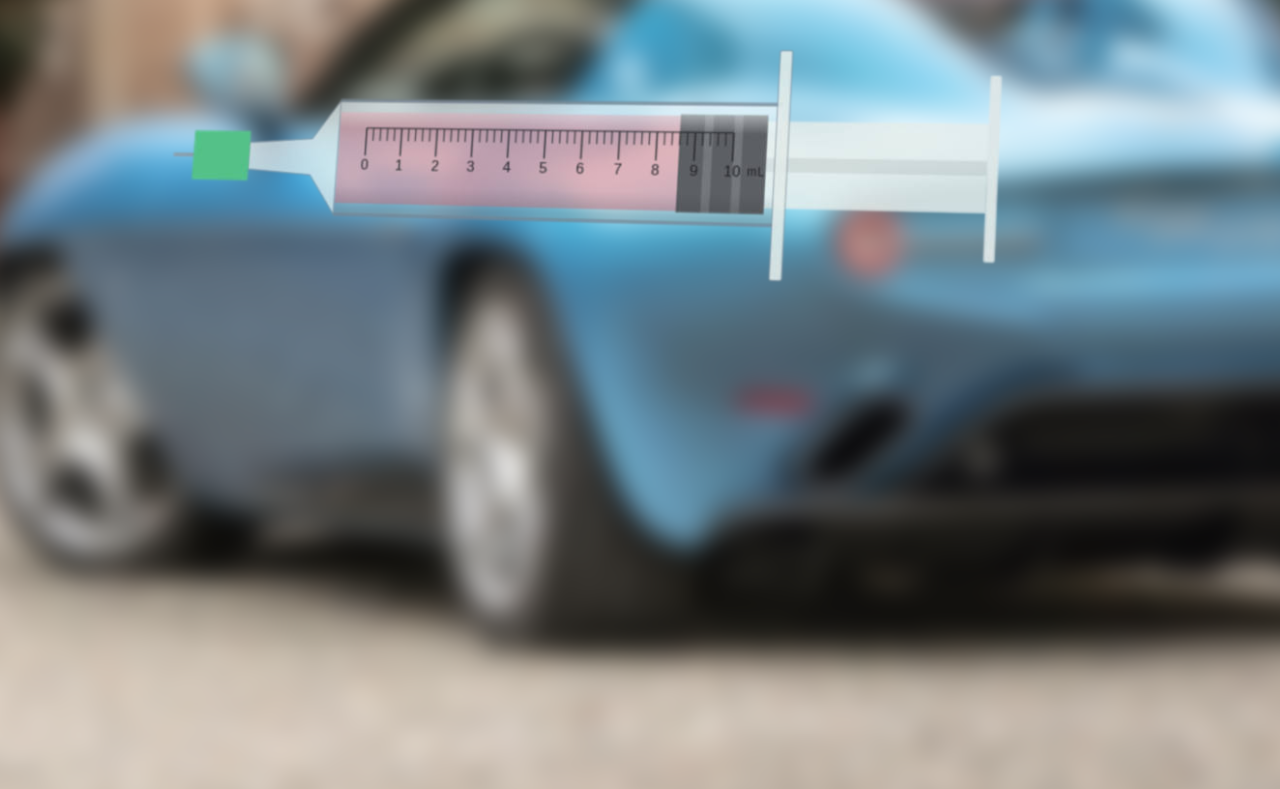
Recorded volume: 8.6 mL
